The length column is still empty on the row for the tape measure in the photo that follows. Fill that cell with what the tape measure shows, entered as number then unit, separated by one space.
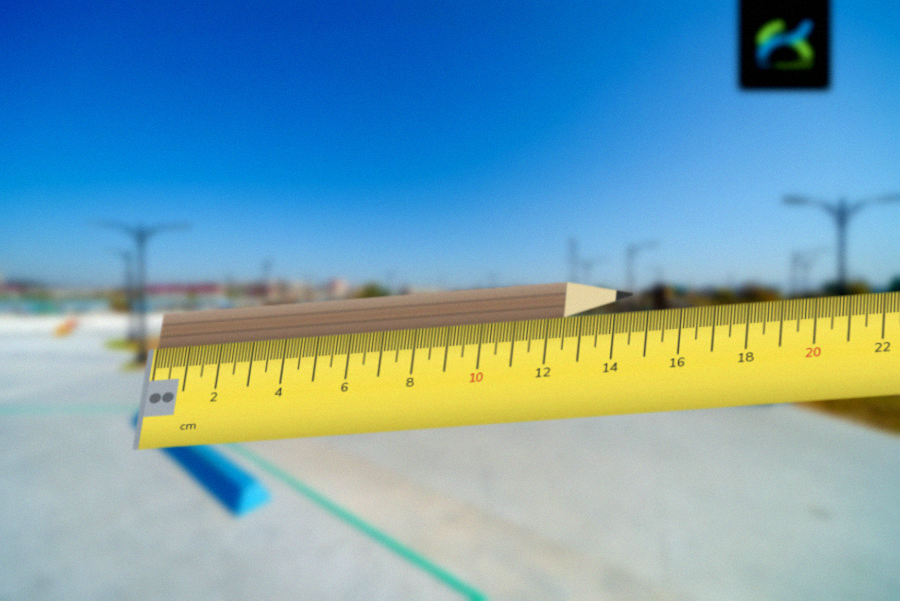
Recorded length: 14.5 cm
